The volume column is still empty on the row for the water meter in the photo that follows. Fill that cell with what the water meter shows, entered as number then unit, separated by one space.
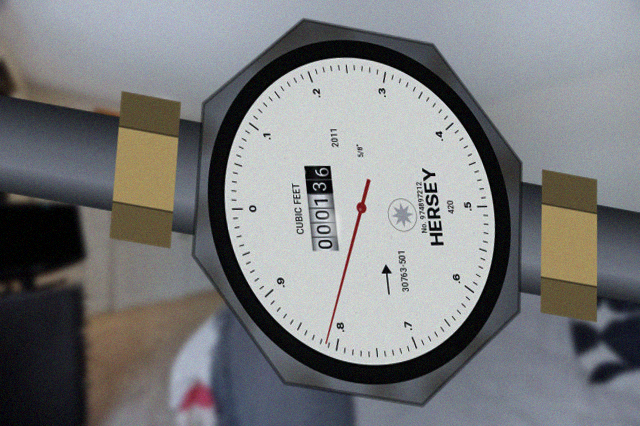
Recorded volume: 135.81 ft³
